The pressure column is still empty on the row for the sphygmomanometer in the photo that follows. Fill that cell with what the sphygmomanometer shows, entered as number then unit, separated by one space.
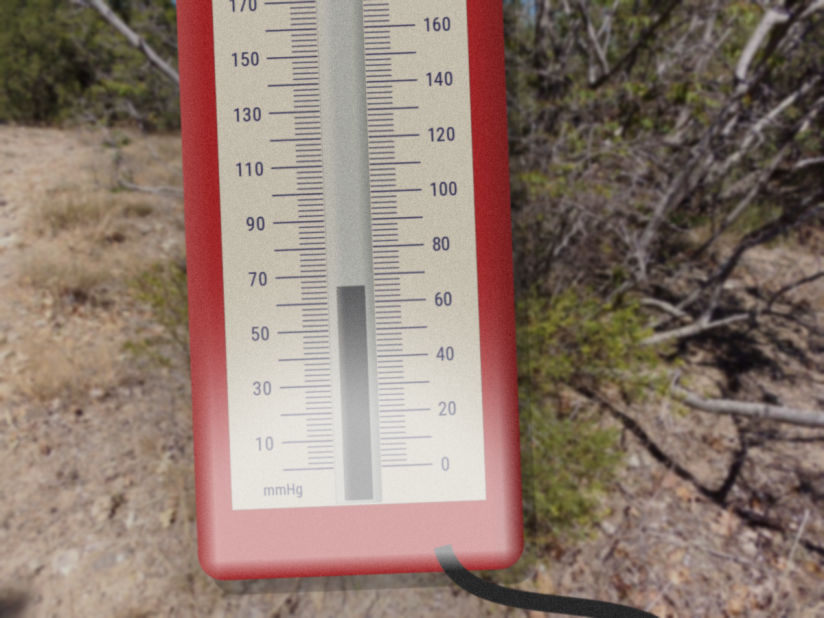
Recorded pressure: 66 mmHg
